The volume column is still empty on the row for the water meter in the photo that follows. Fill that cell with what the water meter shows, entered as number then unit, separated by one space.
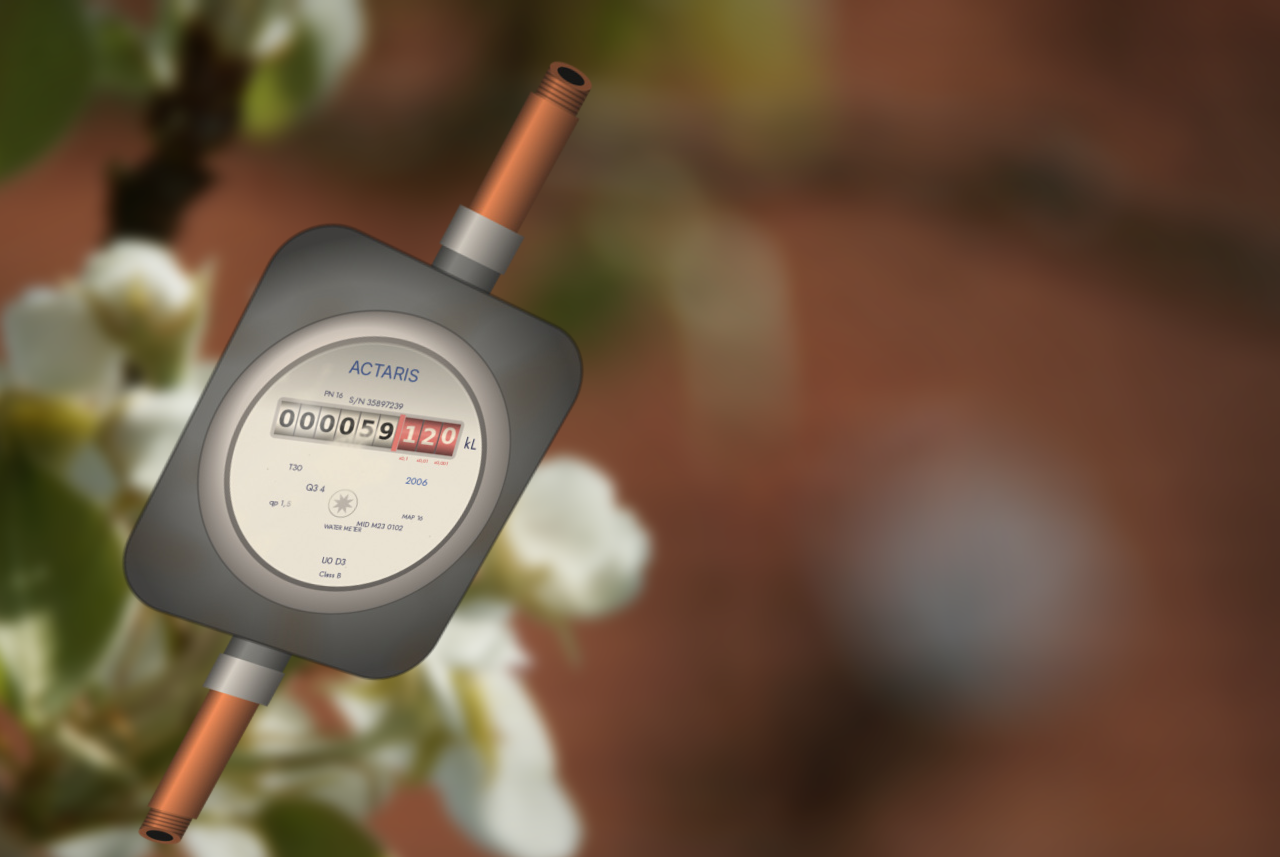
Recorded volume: 59.120 kL
